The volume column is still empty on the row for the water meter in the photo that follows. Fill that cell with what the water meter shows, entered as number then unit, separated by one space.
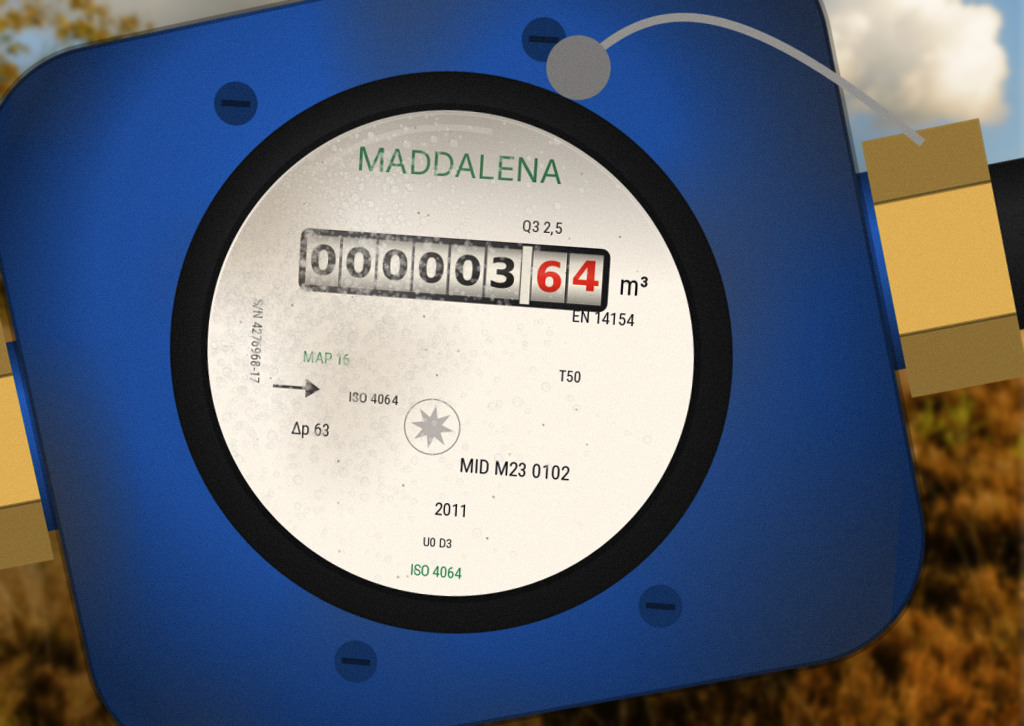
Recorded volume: 3.64 m³
